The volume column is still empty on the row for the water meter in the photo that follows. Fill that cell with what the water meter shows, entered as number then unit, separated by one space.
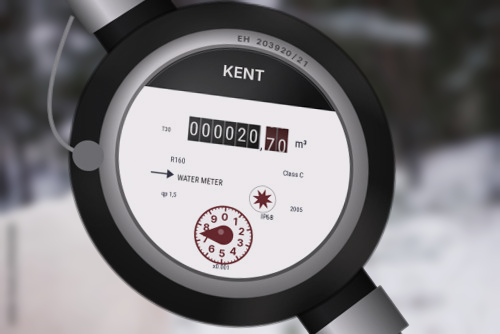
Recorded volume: 20.697 m³
